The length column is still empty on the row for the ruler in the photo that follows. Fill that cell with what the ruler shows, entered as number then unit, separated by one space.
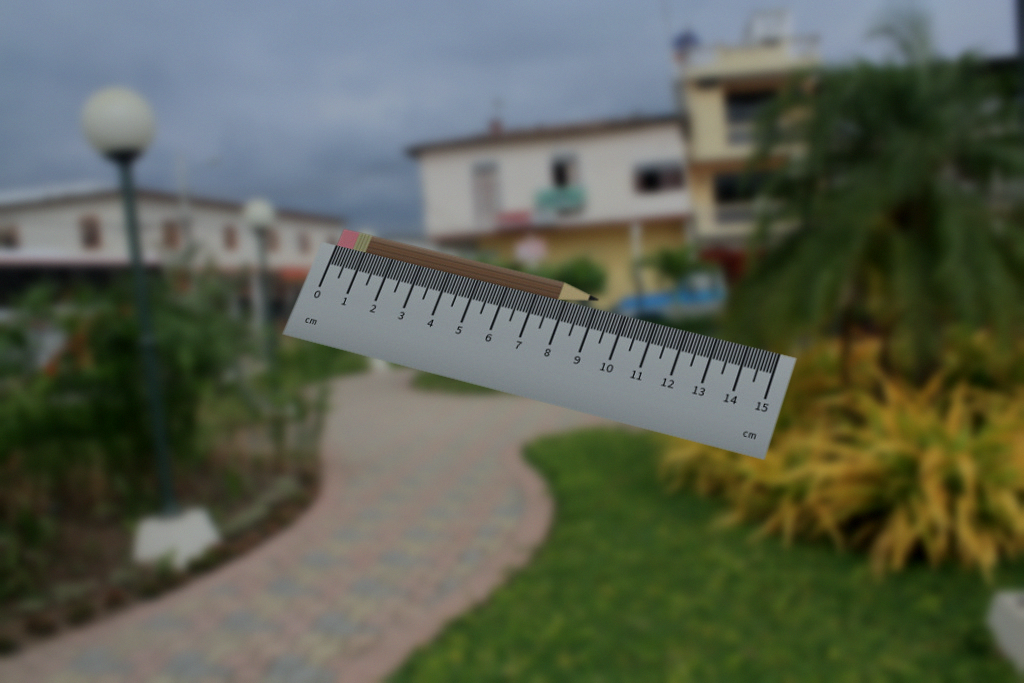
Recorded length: 9 cm
